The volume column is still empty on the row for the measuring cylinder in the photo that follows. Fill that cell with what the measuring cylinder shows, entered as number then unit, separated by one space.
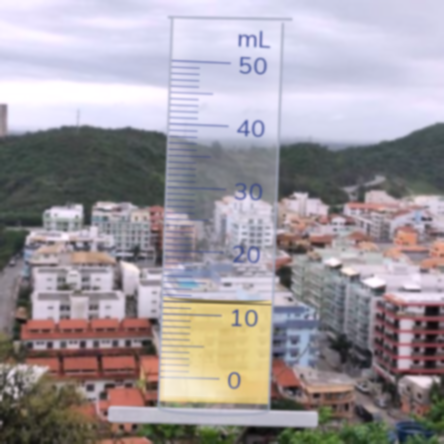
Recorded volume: 12 mL
